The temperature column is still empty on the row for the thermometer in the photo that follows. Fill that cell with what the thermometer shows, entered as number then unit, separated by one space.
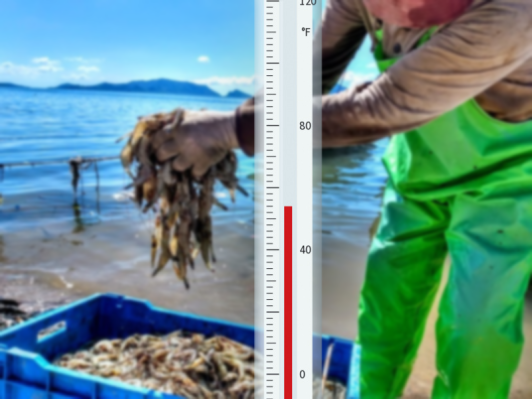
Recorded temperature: 54 °F
